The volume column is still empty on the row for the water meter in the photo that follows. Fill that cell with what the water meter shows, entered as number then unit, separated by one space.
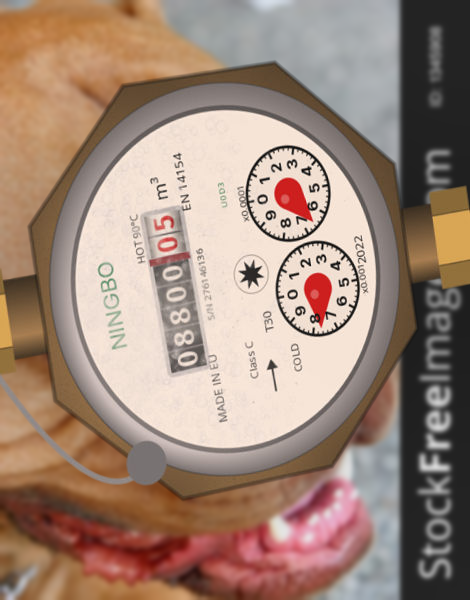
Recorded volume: 8800.0576 m³
